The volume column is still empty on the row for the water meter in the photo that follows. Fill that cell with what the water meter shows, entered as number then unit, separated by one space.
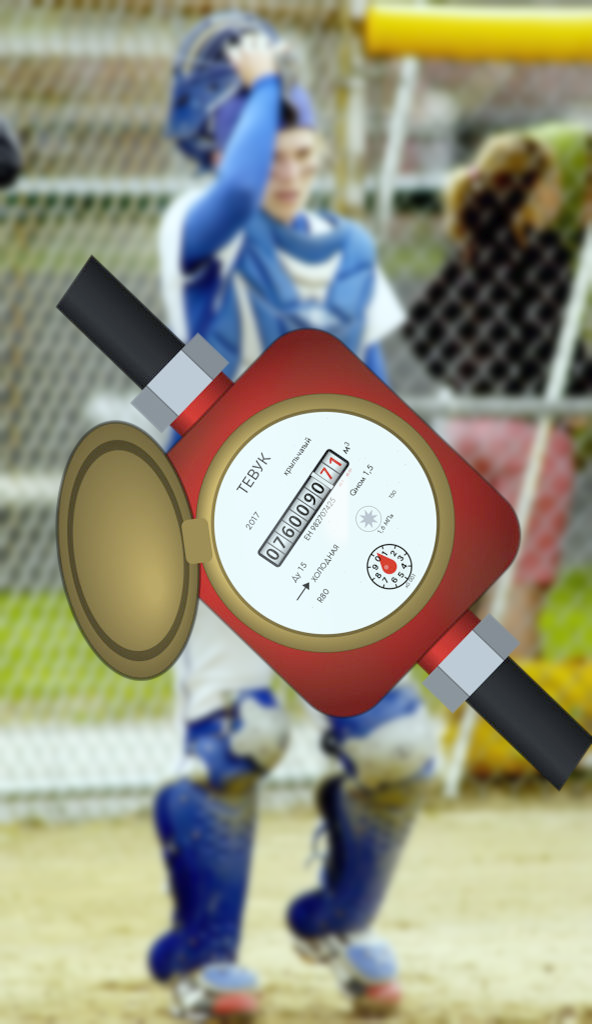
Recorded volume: 760090.710 m³
